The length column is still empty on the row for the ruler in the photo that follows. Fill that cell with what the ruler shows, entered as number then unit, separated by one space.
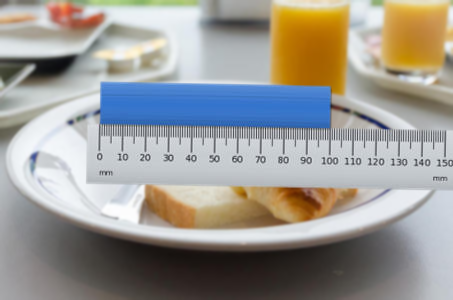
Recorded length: 100 mm
